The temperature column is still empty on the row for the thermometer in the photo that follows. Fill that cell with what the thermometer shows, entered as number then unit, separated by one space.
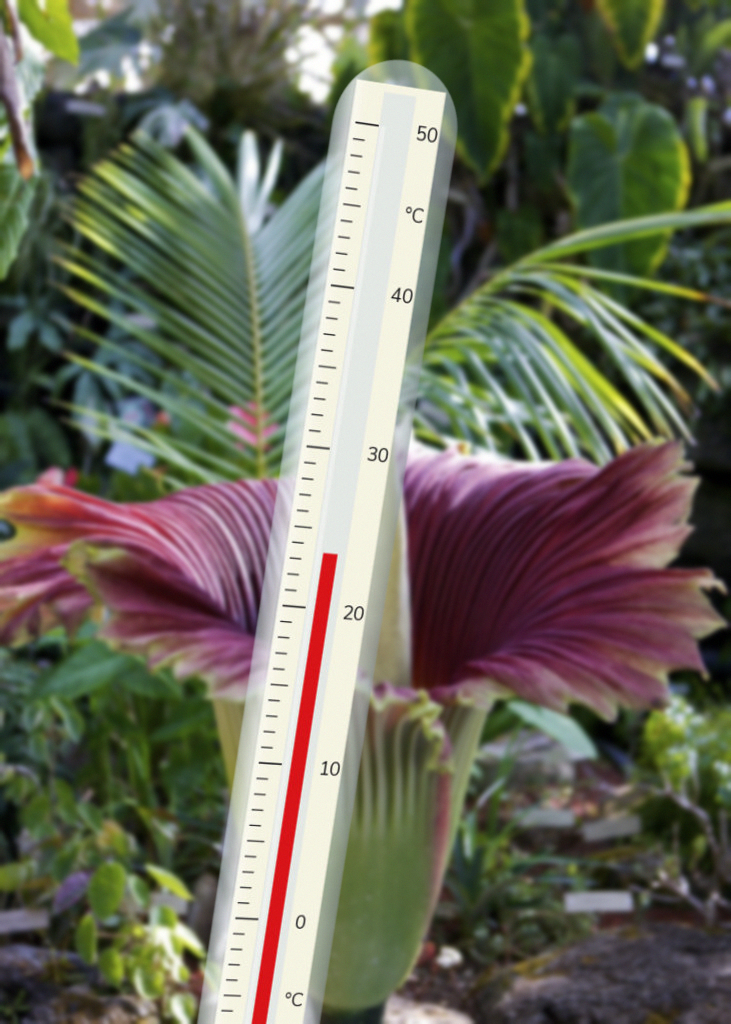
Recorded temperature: 23.5 °C
